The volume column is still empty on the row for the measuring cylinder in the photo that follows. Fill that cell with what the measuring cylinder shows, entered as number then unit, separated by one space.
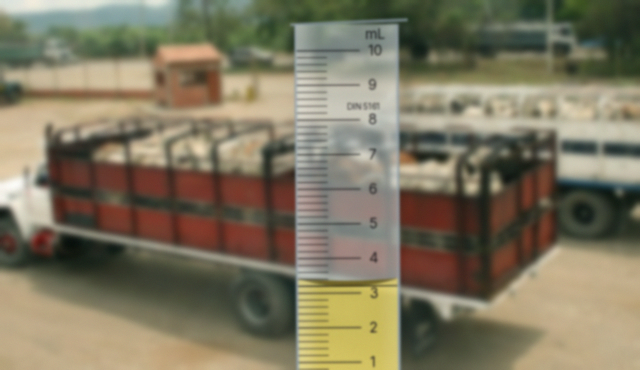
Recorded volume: 3.2 mL
